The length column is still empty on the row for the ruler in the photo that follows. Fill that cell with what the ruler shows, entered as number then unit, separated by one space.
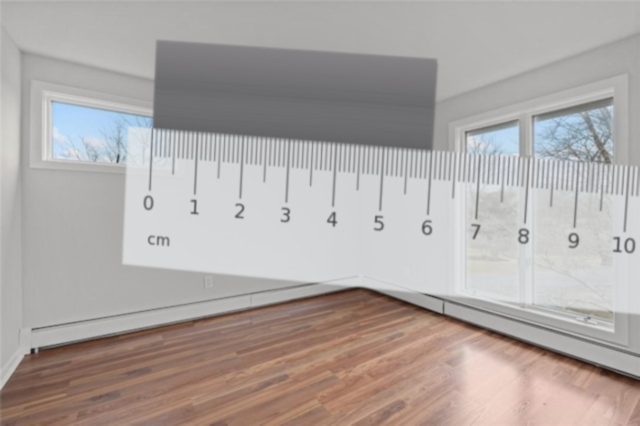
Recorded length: 6 cm
